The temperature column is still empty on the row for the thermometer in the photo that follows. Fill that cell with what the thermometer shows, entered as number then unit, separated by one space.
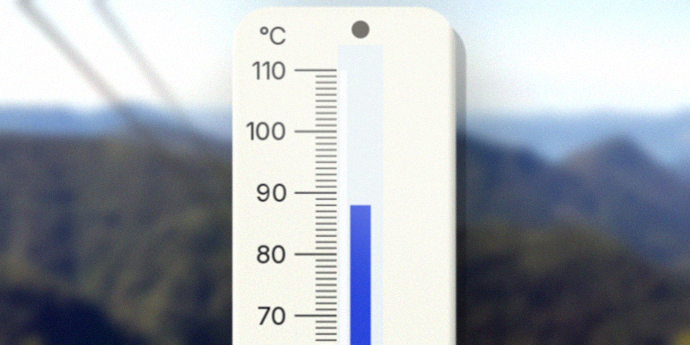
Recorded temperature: 88 °C
